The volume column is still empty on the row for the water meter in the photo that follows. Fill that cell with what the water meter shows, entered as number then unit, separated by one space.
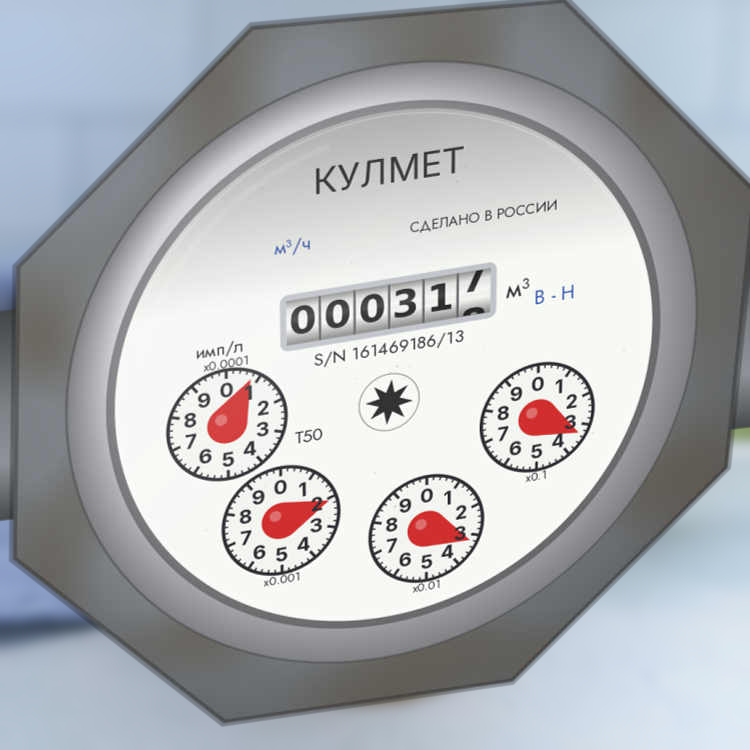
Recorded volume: 317.3320 m³
